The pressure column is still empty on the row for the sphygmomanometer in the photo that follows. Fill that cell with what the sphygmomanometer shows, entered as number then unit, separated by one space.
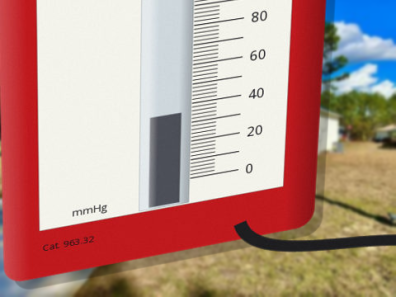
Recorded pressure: 36 mmHg
